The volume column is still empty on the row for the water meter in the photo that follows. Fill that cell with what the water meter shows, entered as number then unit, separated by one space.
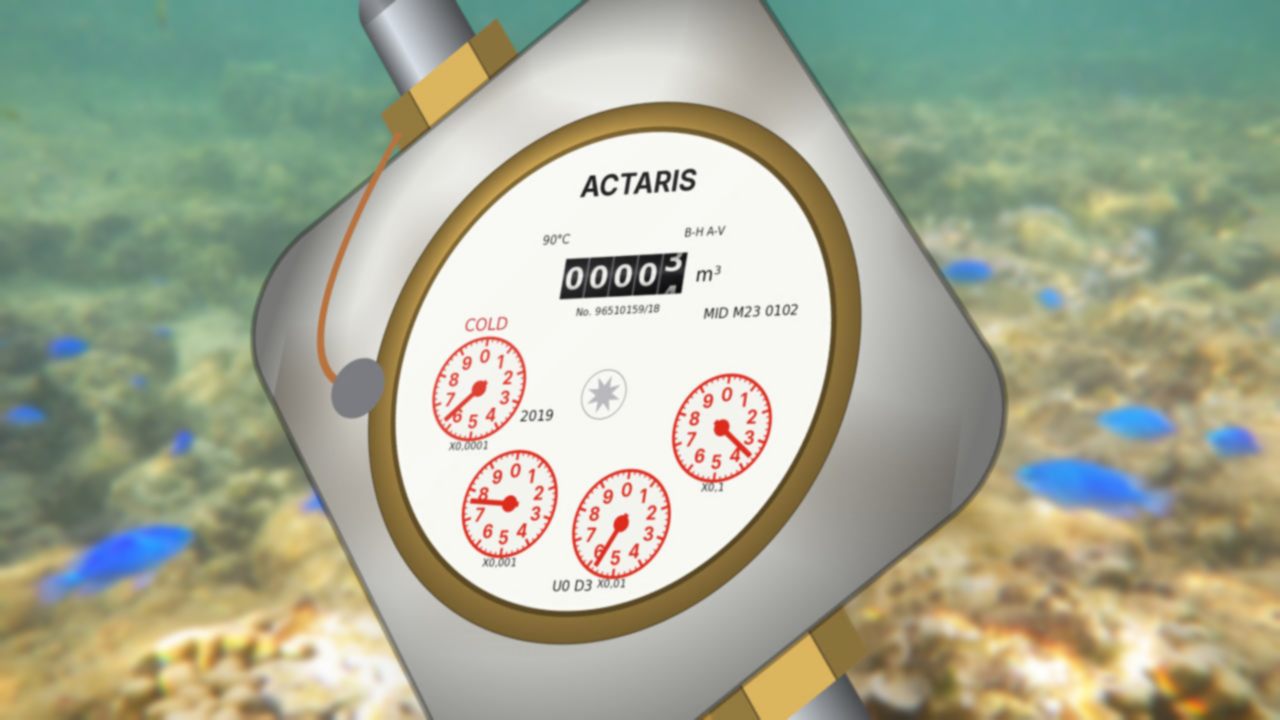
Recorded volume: 3.3576 m³
